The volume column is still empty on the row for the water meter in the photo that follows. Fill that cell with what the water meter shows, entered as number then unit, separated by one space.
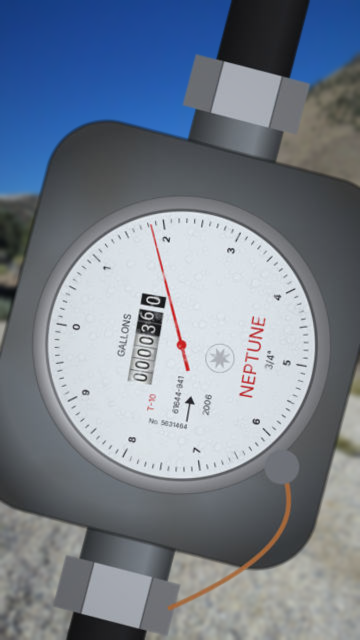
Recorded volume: 361.8 gal
